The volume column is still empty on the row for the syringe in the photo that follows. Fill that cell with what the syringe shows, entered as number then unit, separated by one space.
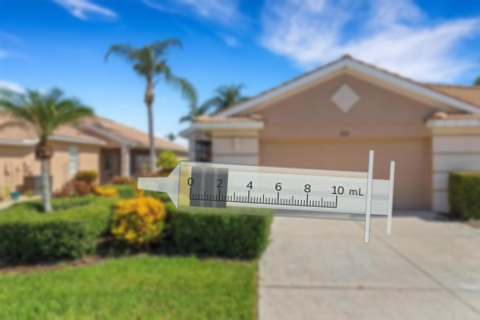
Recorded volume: 0 mL
